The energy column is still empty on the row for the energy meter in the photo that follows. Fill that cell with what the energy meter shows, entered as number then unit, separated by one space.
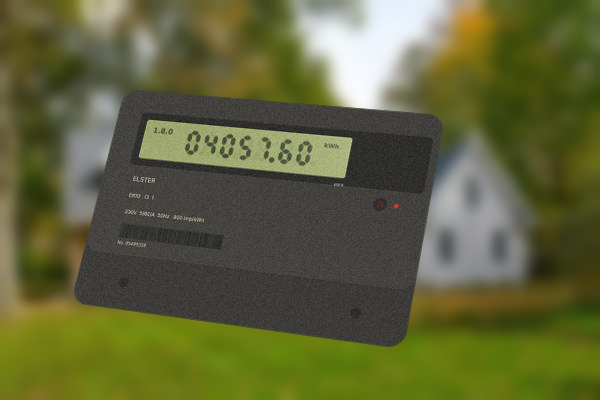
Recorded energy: 4057.60 kWh
